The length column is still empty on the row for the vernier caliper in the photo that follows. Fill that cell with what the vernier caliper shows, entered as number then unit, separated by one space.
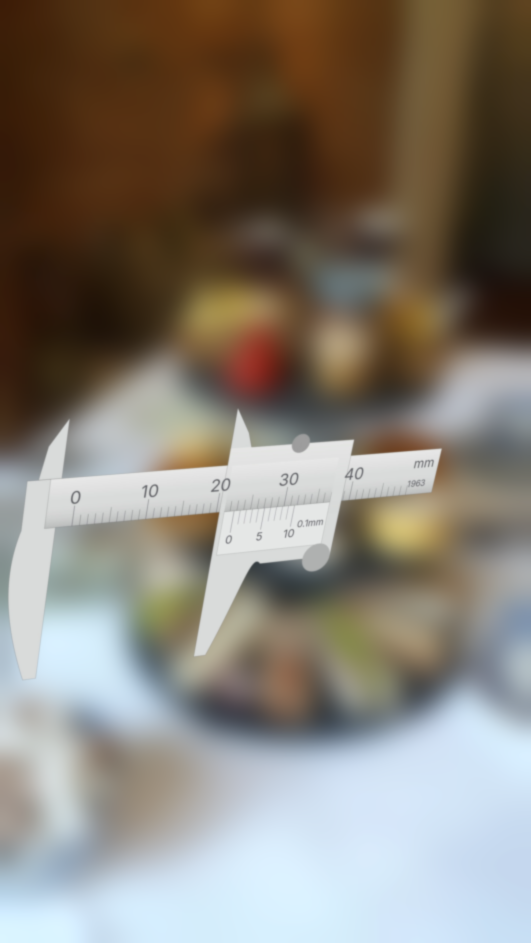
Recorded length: 22.6 mm
